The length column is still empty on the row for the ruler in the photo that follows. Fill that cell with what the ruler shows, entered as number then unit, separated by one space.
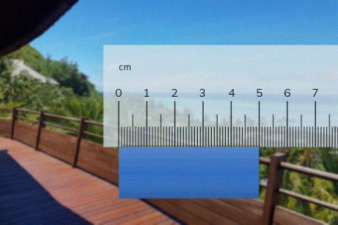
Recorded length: 5 cm
